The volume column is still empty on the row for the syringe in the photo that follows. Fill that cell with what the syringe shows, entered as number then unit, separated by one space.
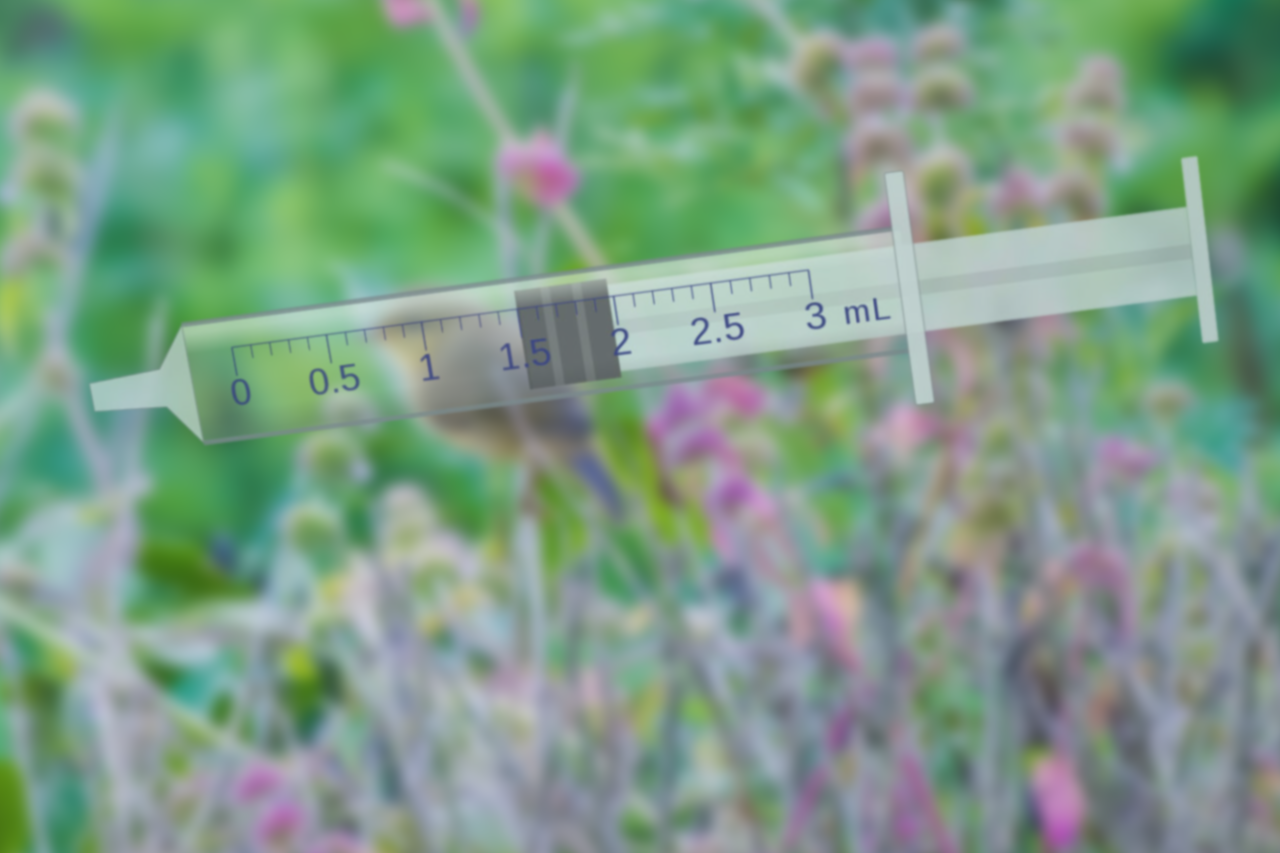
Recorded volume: 1.5 mL
